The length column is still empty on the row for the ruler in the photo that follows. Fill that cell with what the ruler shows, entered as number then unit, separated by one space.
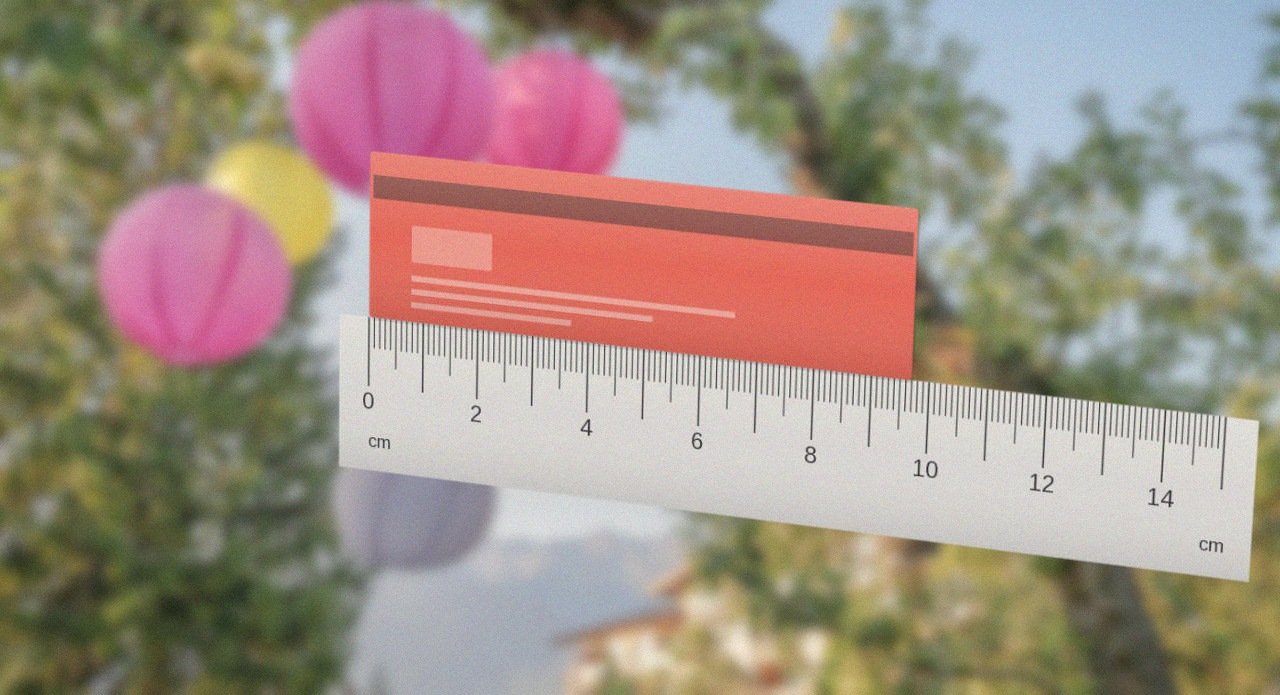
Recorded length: 9.7 cm
